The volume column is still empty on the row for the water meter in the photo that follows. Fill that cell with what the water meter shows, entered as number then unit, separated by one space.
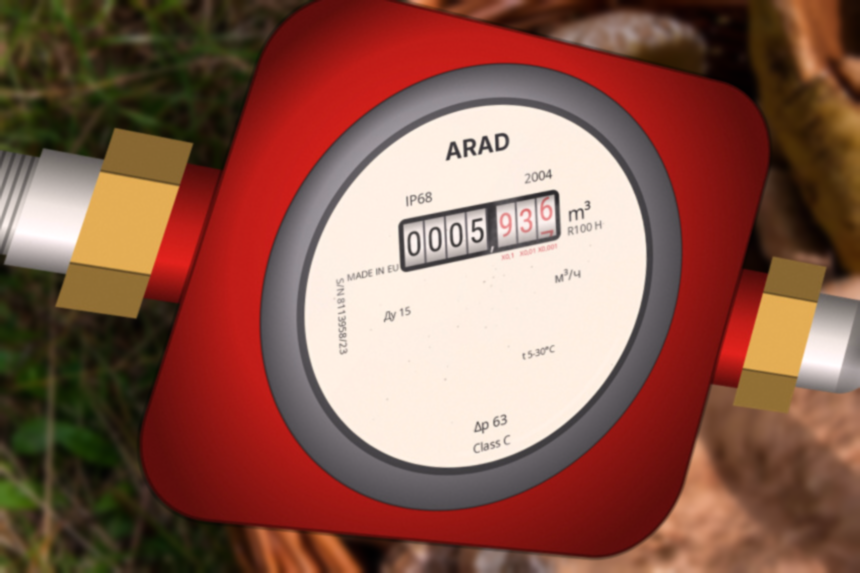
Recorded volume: 5.936 m³
